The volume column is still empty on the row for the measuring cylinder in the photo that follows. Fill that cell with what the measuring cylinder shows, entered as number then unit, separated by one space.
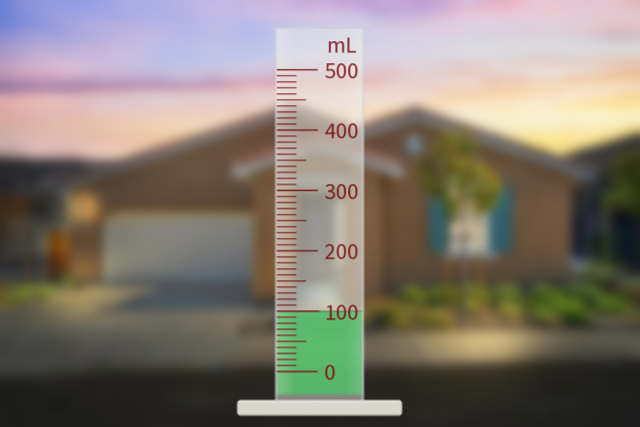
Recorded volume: 100 mL
